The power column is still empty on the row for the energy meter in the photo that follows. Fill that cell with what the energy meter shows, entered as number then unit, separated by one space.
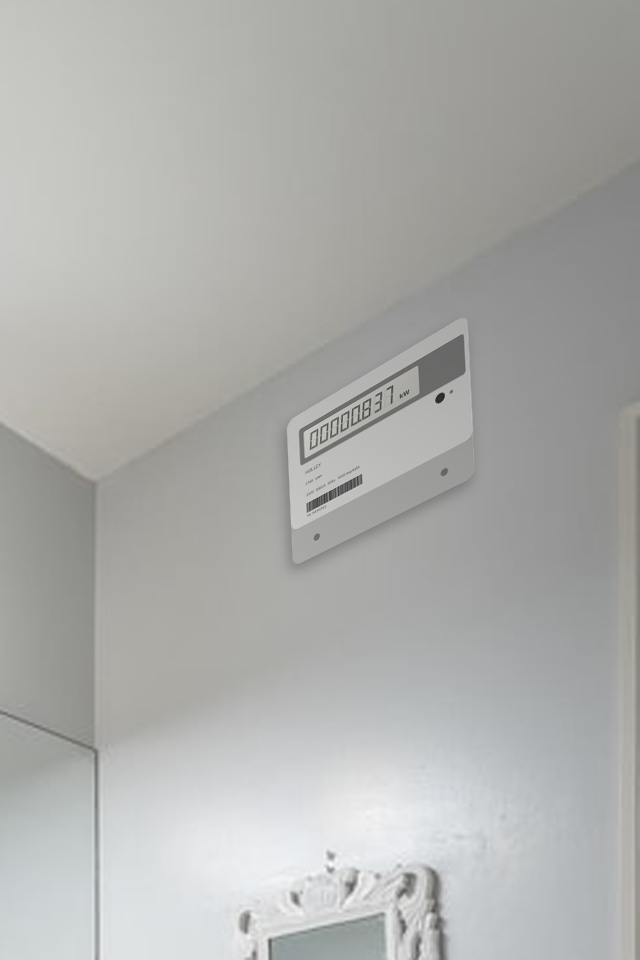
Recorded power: 0.837 kW
